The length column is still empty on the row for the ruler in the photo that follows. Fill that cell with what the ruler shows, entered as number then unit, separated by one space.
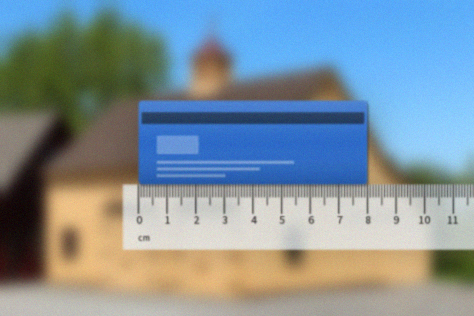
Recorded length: 8 cm
